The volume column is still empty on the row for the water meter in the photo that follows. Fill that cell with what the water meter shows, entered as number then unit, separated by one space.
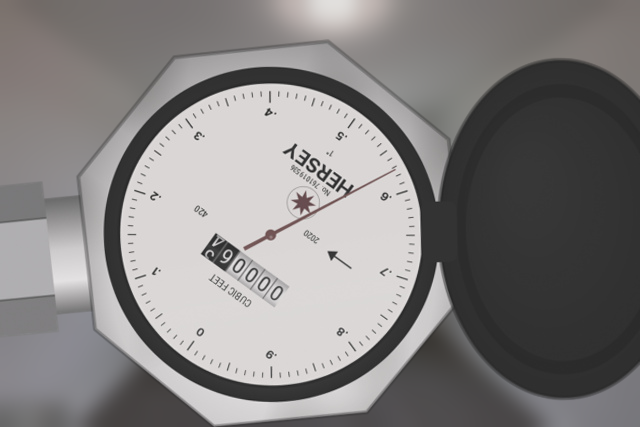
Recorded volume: 63.57 ft³
